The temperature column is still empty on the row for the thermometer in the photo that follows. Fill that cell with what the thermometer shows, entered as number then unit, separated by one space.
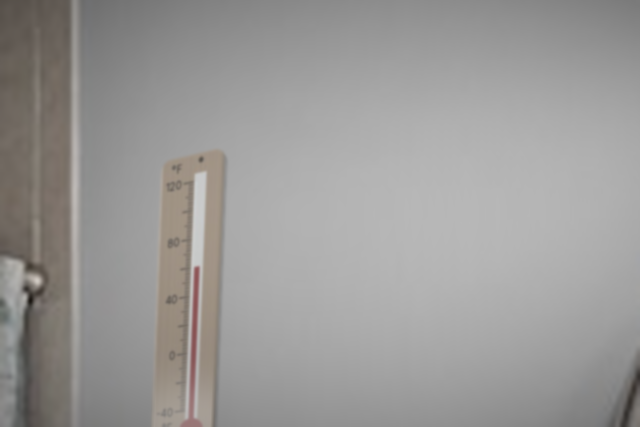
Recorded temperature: 60 °F
